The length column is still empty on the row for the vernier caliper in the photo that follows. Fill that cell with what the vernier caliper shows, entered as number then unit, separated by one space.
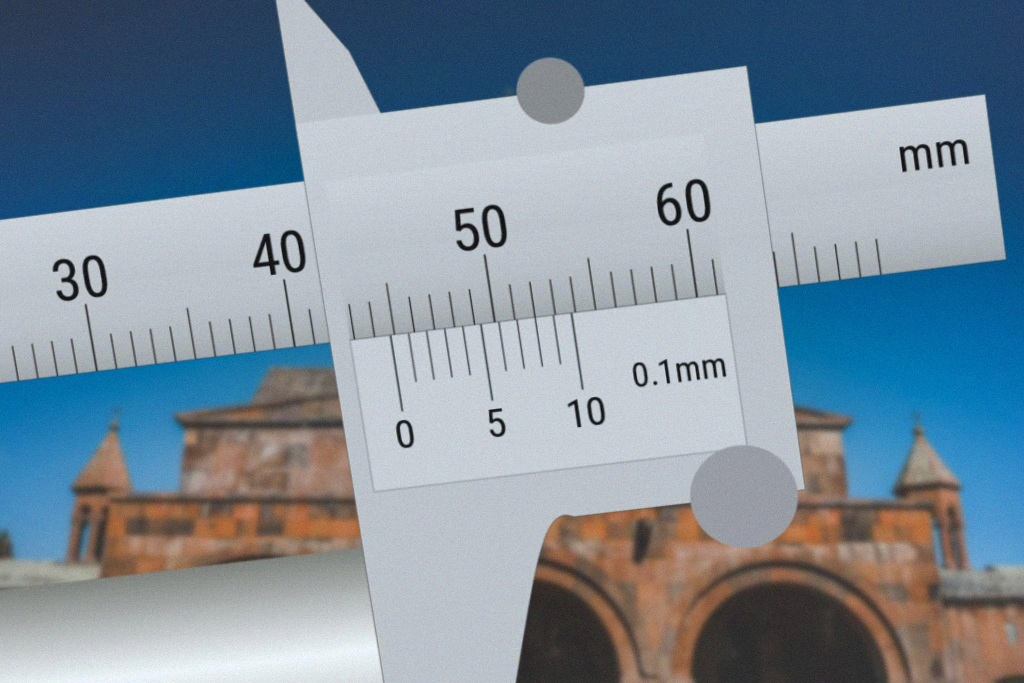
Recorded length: 44.8 mm
